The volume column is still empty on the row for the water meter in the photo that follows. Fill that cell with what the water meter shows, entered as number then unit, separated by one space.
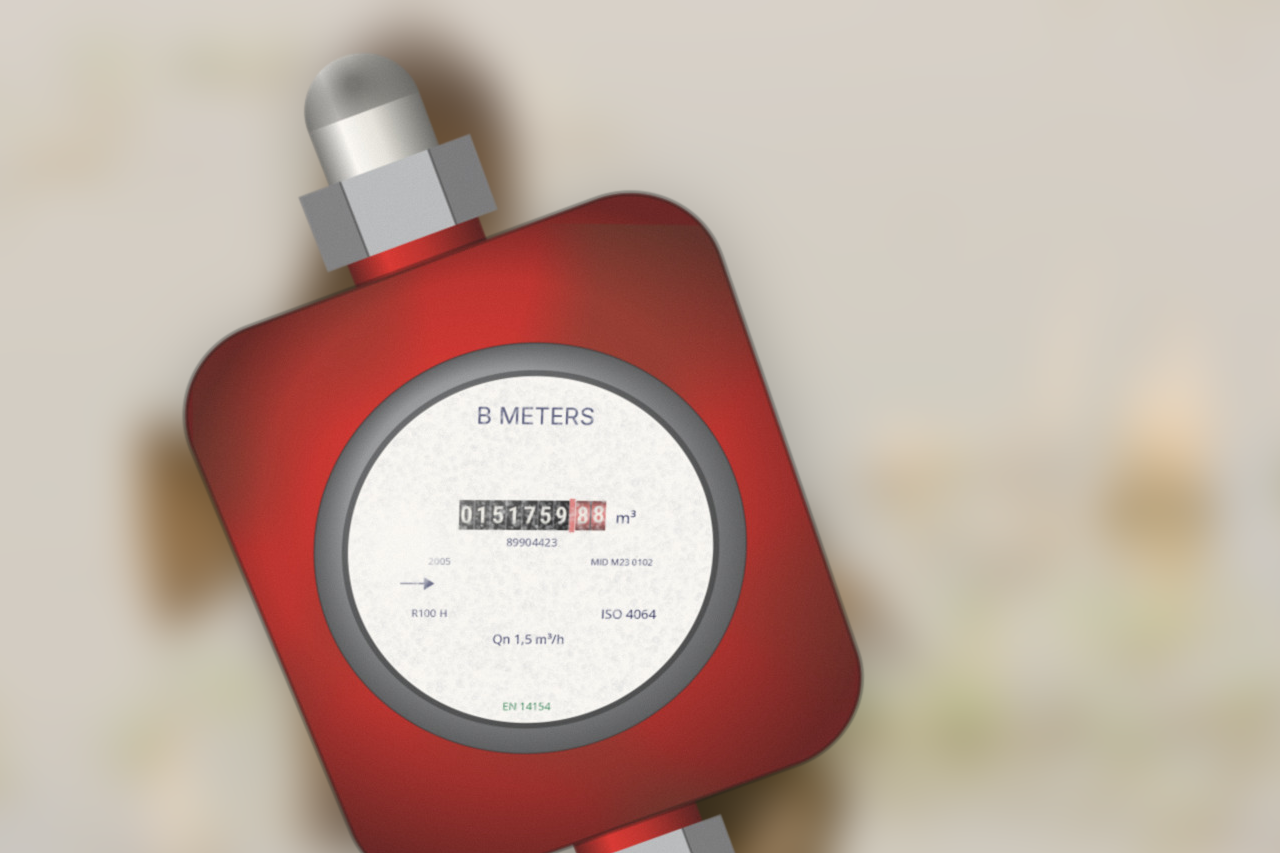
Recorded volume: 151759.88 m³
